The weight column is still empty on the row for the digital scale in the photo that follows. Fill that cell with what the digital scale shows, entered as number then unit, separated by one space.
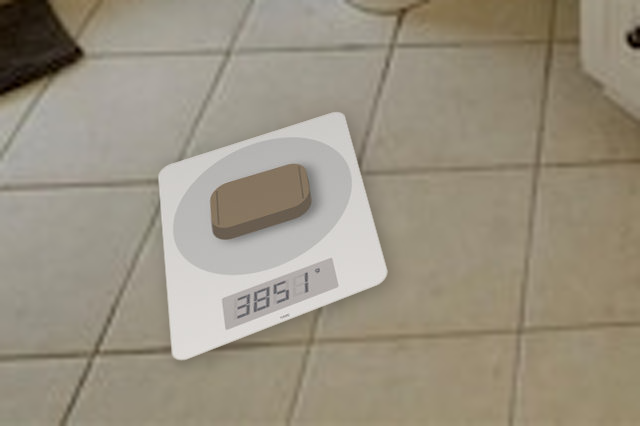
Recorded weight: 3851 g
